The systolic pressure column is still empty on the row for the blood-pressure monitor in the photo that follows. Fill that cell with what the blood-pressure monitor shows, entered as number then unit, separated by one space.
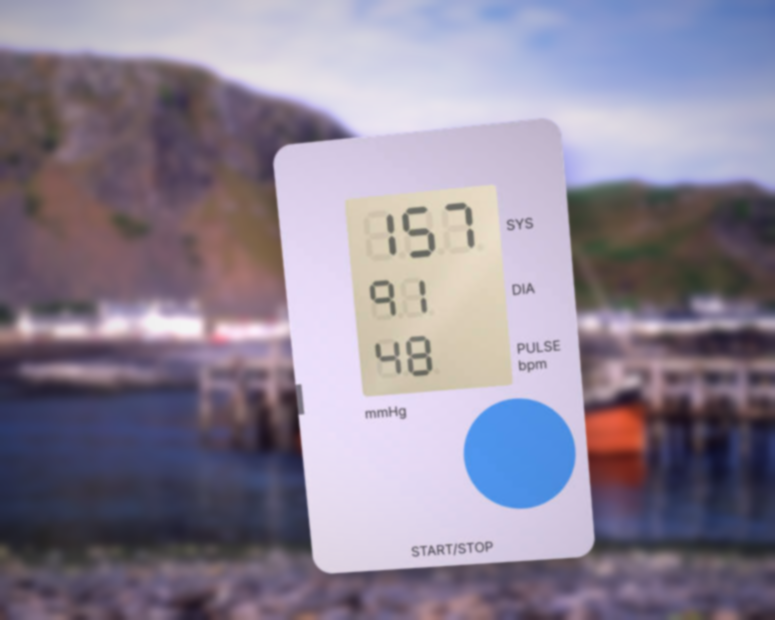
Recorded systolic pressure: 157 mmHg
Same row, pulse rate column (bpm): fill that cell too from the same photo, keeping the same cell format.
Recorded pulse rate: 48 bpm
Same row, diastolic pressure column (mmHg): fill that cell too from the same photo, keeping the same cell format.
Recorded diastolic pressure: 91 mmHg
